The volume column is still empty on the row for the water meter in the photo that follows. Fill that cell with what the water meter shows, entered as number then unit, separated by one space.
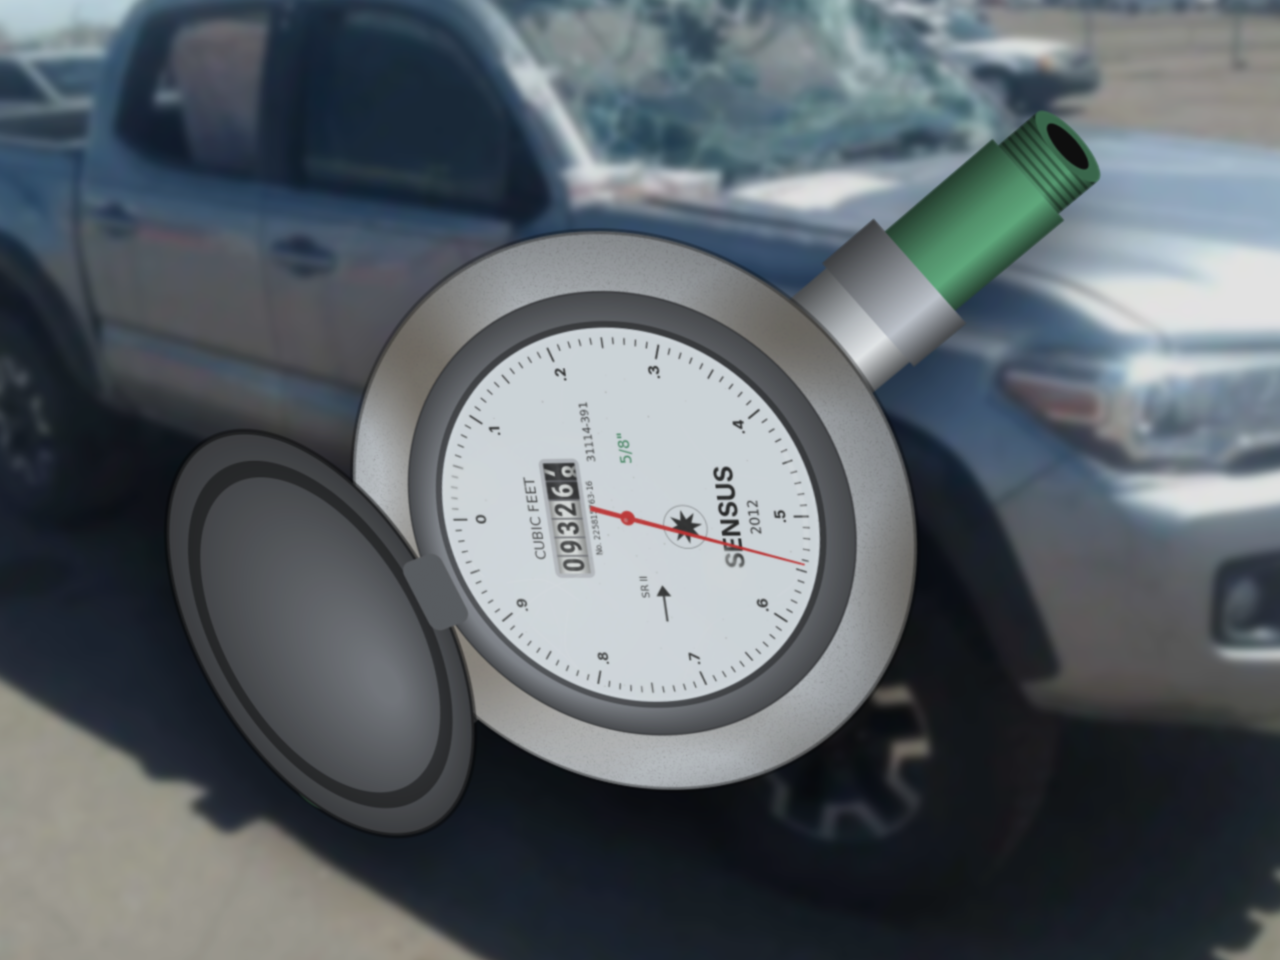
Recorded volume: 93267.54 ft³
